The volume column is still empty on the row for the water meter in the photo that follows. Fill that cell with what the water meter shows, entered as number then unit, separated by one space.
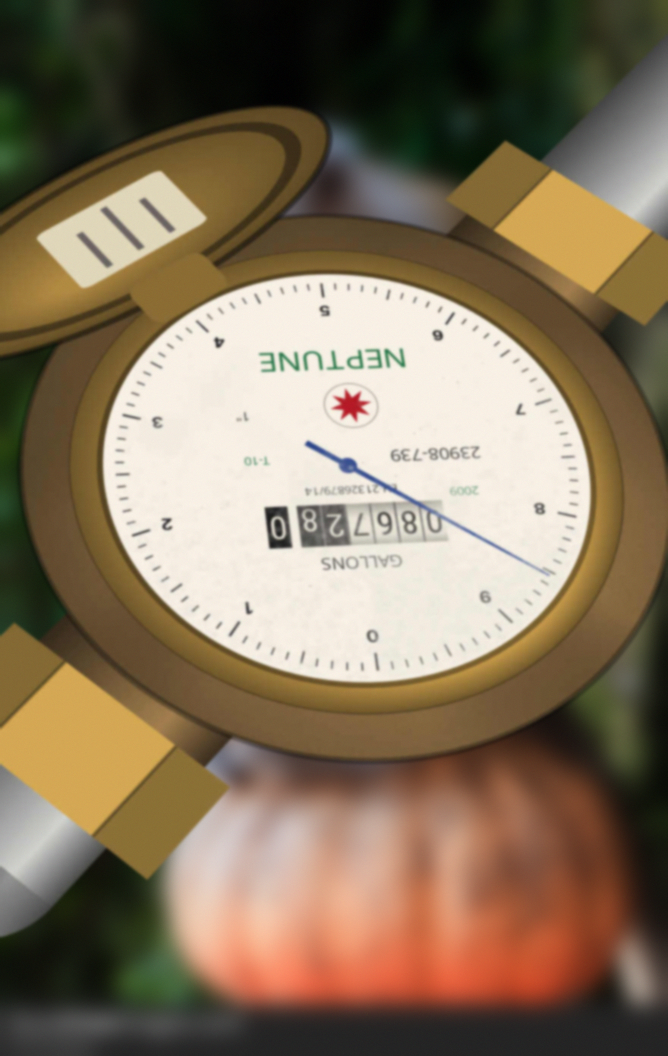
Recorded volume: 867278.5 gal
